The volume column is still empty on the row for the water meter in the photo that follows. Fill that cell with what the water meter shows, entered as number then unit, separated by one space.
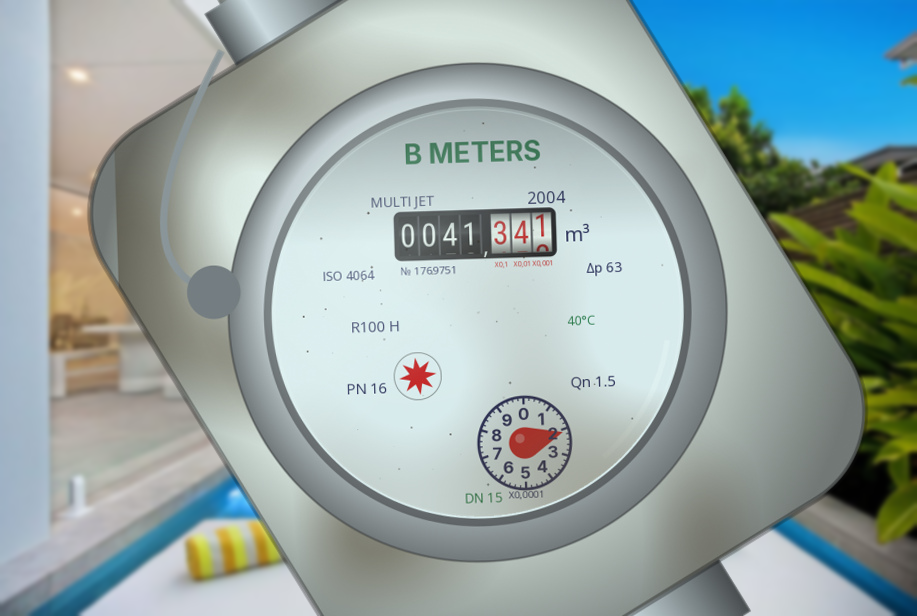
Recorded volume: 41.3412 m³
